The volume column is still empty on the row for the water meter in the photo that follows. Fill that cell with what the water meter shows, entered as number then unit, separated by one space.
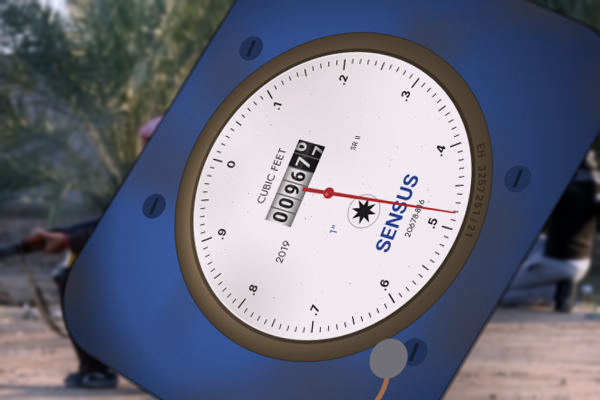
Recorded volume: 9676.48 ft³
